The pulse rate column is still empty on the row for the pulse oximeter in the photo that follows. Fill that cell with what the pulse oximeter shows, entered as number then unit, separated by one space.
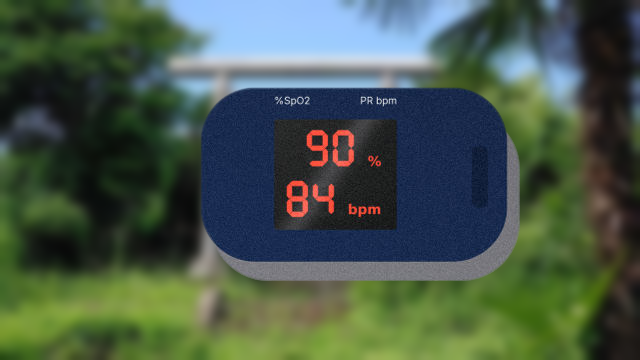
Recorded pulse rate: 84 bpm
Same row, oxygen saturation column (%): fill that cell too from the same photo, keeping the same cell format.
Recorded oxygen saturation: 90 %
